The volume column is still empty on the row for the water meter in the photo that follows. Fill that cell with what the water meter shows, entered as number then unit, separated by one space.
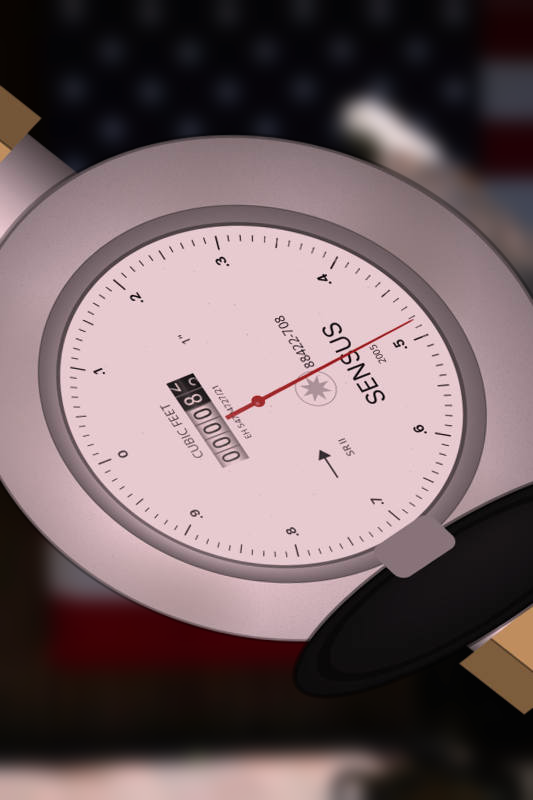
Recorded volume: 82.48 ft³
